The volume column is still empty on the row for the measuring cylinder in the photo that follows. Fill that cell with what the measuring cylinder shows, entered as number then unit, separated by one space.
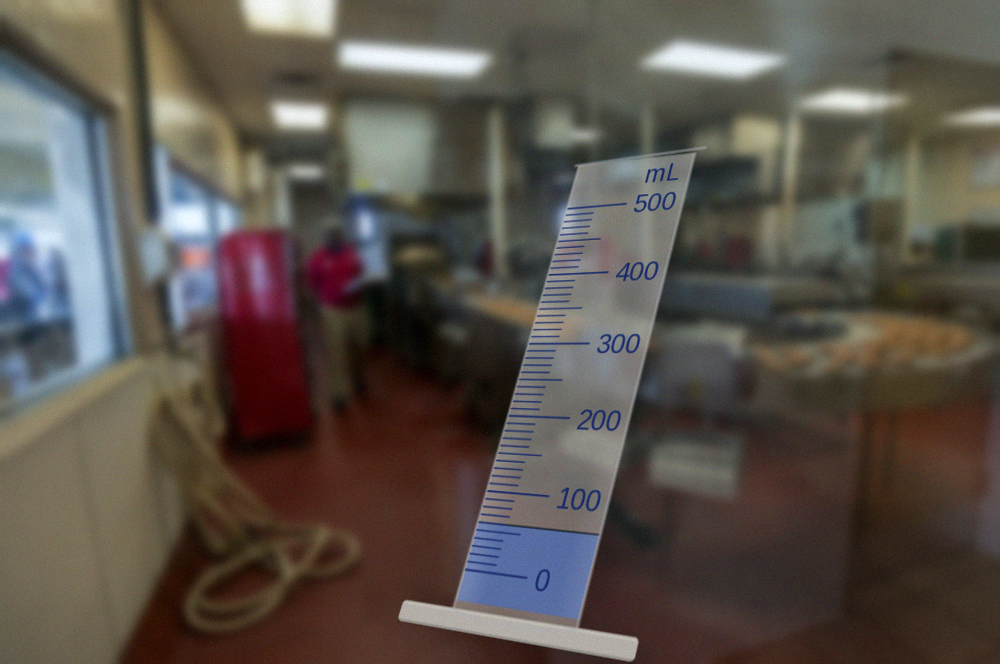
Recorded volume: 60 mL
